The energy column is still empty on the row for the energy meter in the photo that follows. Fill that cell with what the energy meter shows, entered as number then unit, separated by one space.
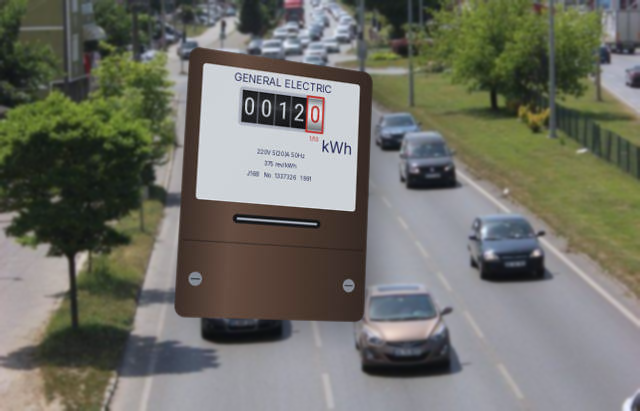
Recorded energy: 12.0 kWh
